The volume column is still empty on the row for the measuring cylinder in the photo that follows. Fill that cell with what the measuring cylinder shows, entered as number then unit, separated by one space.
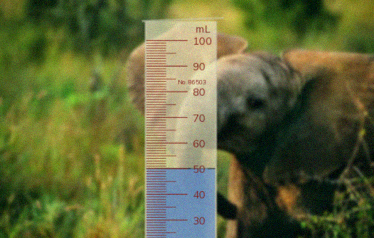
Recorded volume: 50 mL
